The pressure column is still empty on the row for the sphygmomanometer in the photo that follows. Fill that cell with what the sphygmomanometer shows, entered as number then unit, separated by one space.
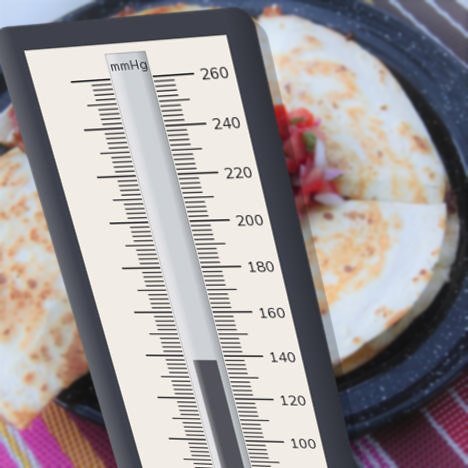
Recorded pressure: 138 mmHg
